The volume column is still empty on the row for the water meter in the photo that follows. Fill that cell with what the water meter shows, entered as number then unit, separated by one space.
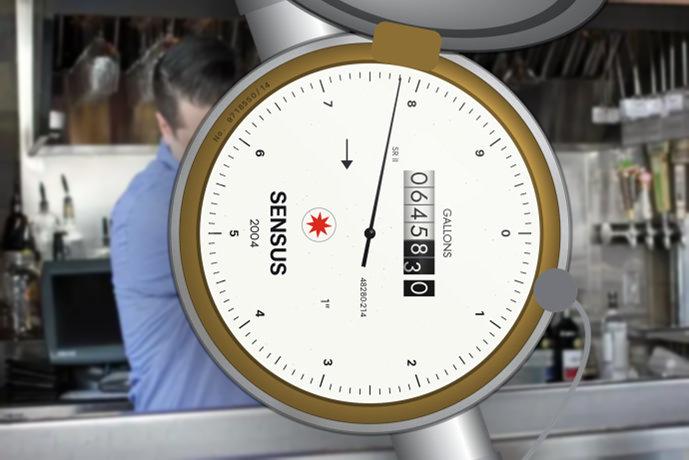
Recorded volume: 645827.8 gal
